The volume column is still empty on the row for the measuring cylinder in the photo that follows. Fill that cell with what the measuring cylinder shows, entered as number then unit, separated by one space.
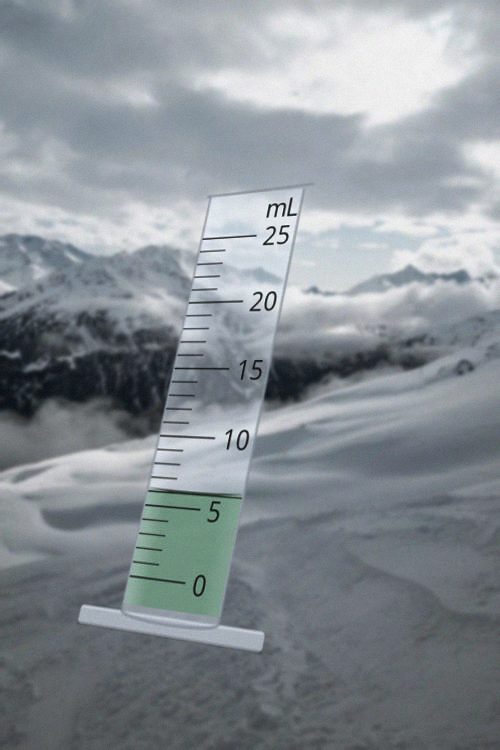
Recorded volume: 6 mL
